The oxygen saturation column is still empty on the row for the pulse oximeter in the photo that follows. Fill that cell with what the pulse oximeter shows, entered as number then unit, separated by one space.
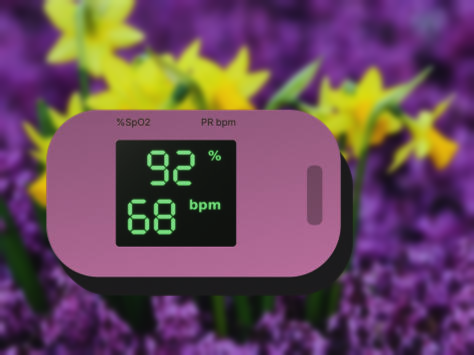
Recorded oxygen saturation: 92 %
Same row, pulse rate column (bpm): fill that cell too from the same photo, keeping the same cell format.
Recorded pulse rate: 68 bpm
